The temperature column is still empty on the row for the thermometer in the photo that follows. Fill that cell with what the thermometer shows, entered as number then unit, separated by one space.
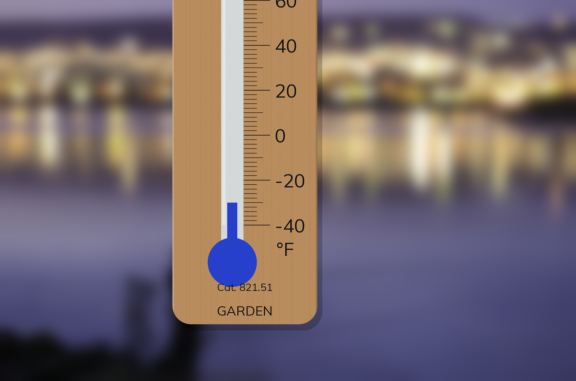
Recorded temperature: -30 °F
